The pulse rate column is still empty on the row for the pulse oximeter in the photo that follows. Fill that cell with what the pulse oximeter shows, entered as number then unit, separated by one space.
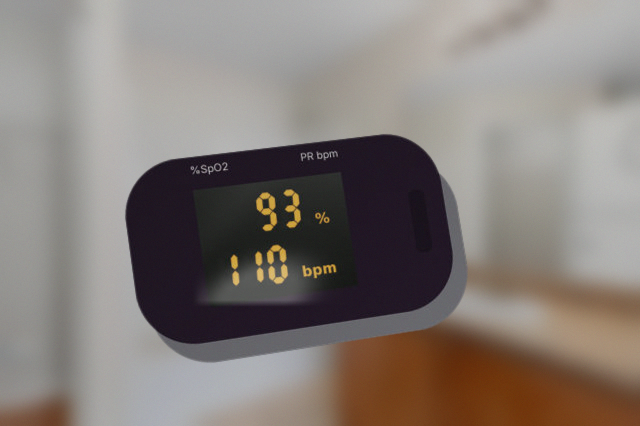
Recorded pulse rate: 110 bpm
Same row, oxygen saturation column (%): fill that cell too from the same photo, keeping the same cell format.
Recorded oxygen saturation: 93 %
